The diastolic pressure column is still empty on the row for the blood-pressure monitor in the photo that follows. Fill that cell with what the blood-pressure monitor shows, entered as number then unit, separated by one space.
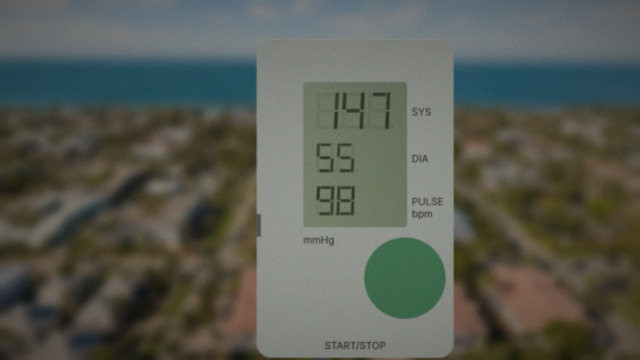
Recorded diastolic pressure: 55 mmHg
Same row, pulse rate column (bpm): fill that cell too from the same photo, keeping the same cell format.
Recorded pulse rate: 98 bpm
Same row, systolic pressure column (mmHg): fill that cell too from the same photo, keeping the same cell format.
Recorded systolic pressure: 147 mmHg
